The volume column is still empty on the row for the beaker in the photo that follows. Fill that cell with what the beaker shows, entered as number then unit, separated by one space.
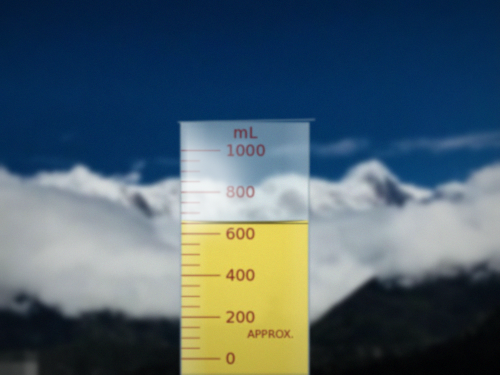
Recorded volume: 650 mL
